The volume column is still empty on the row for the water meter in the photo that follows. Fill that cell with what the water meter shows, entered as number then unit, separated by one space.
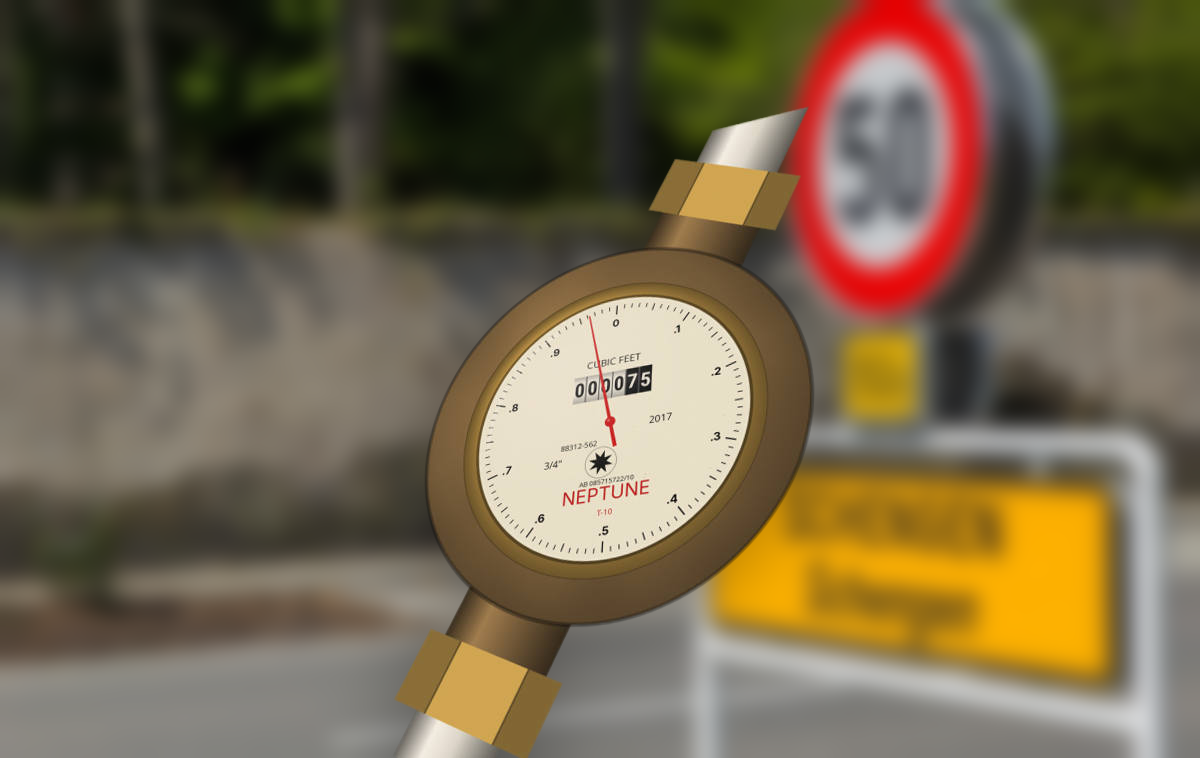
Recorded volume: 74.96 ft³
